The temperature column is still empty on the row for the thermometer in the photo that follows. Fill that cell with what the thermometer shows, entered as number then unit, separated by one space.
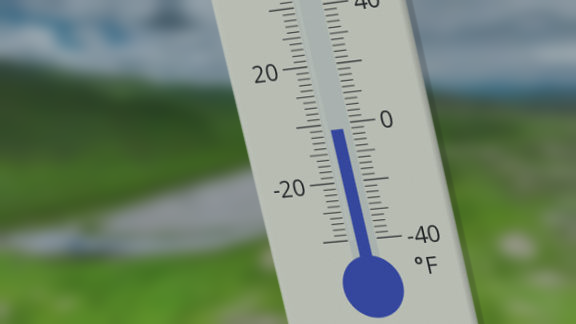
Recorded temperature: -2 °F
